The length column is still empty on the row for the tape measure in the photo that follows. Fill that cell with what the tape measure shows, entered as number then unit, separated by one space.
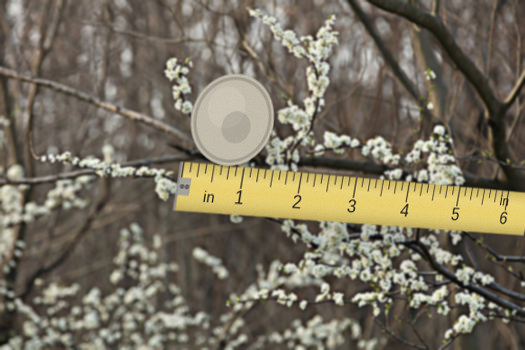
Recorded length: 1.375 in
